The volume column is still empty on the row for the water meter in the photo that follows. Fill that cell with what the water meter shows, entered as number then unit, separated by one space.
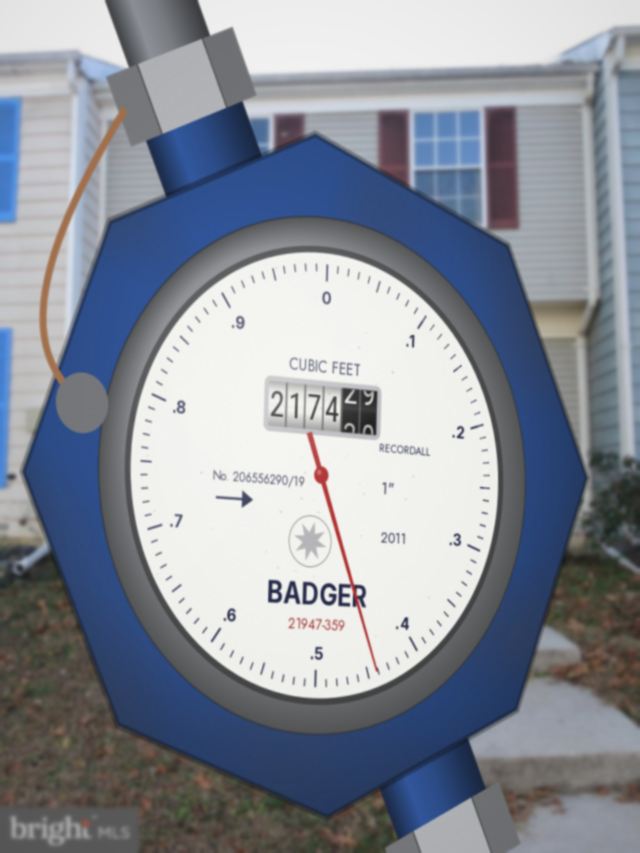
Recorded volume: 217429.44 ft³
